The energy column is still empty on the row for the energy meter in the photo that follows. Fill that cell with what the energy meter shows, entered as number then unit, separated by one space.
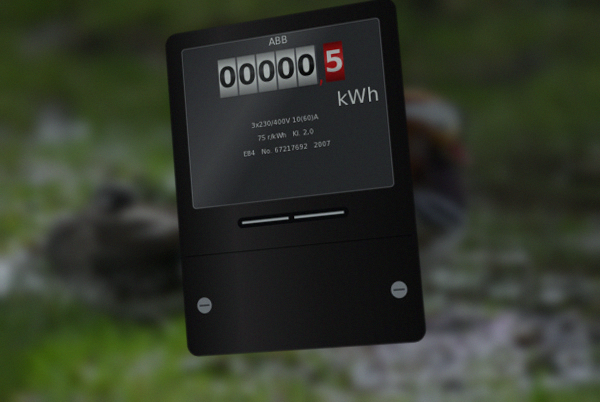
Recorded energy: 0.5 kWh
